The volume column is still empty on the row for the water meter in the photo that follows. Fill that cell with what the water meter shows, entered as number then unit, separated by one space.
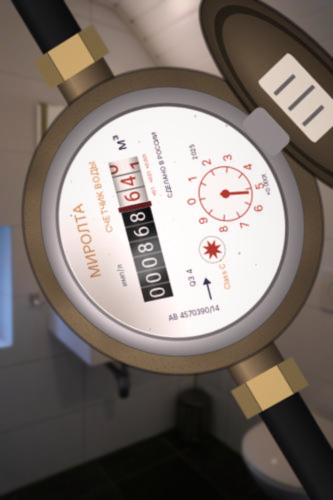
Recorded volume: 868.6405 m³
